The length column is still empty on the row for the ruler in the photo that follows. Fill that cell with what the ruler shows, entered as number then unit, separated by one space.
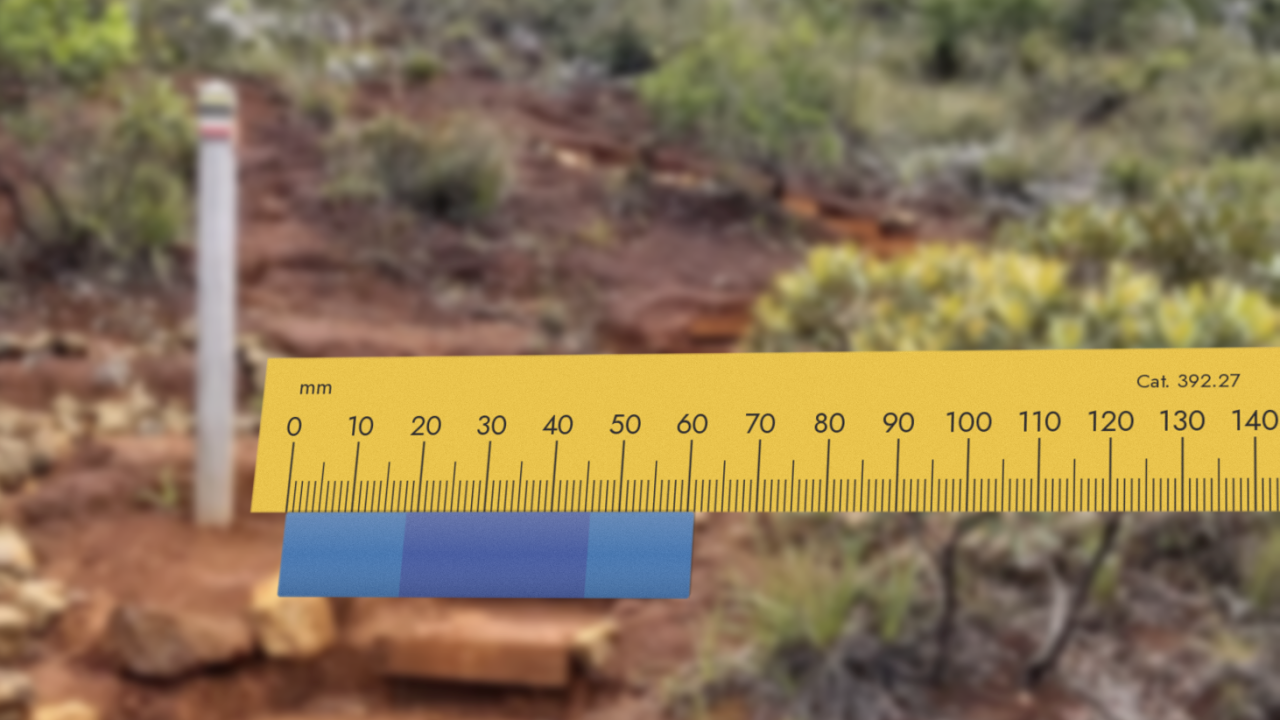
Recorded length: 61 mm
